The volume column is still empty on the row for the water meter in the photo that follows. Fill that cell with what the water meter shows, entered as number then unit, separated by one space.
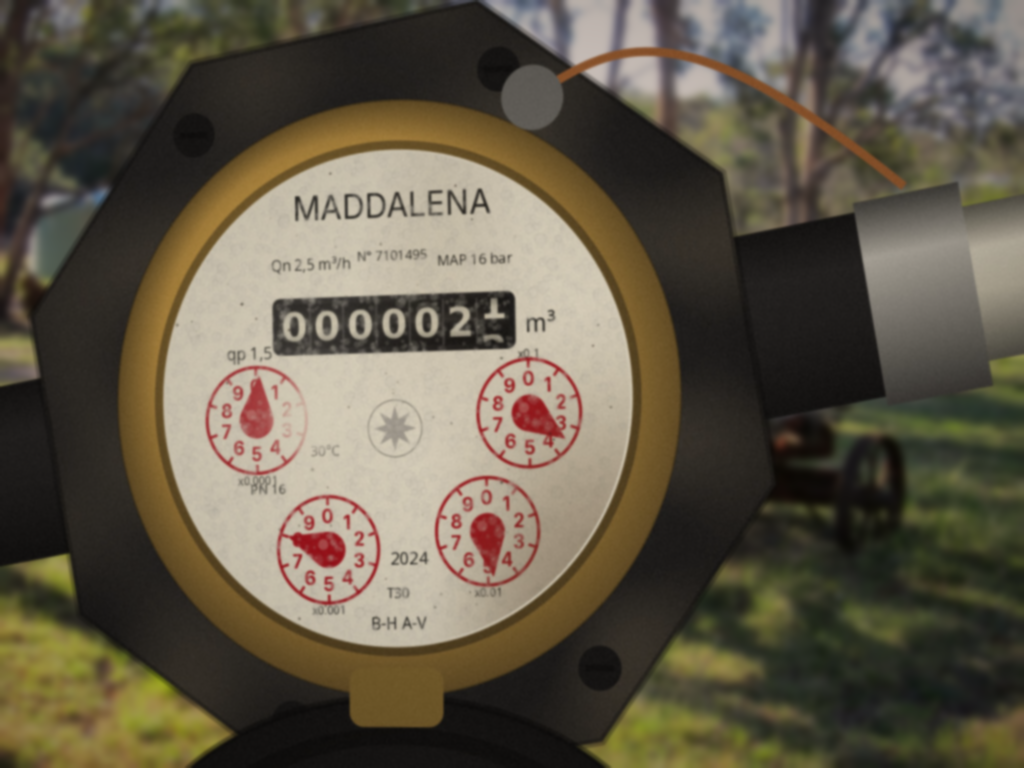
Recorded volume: 21.3480 m³
